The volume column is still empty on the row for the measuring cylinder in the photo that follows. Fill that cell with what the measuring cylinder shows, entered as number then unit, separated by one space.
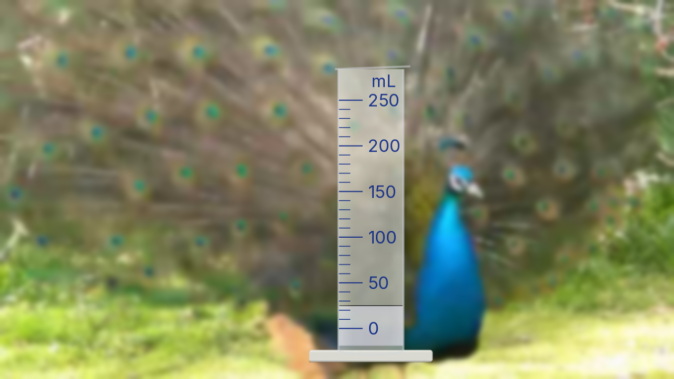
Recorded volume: 25 mL
